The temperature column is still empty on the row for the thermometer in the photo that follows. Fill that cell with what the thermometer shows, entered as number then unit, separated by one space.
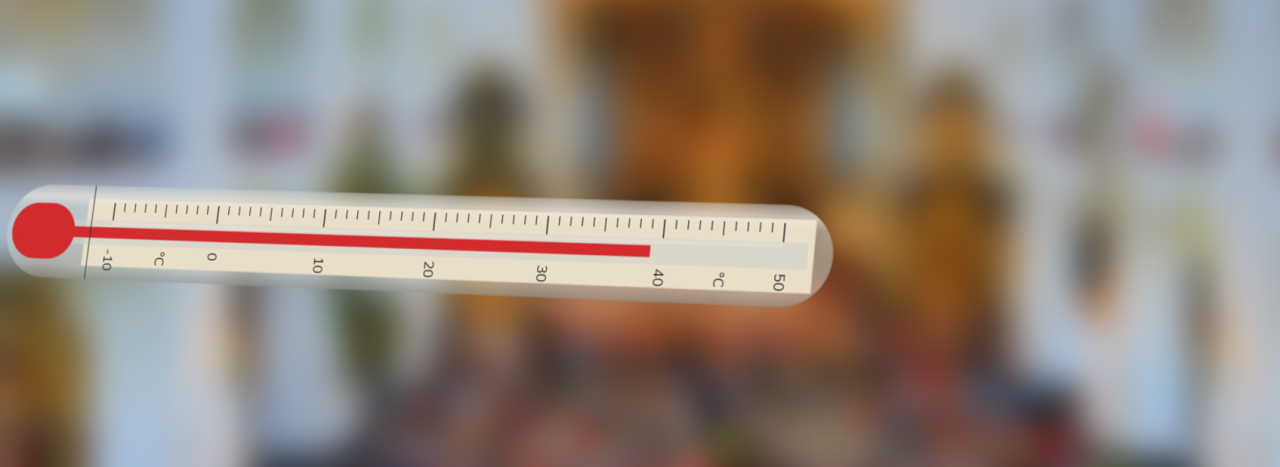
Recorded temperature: 39 °C
